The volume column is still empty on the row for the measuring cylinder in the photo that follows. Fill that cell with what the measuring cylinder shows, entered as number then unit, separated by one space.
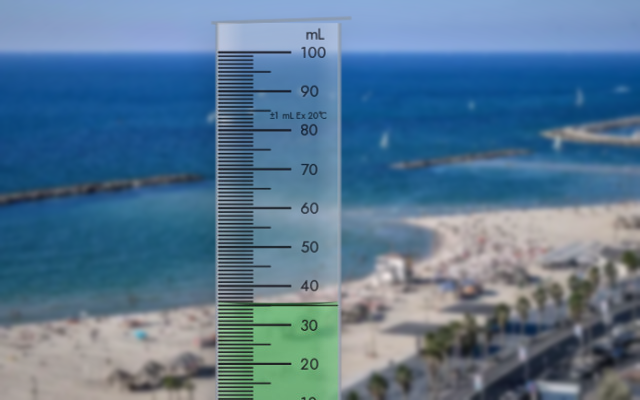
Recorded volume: 35 mL
